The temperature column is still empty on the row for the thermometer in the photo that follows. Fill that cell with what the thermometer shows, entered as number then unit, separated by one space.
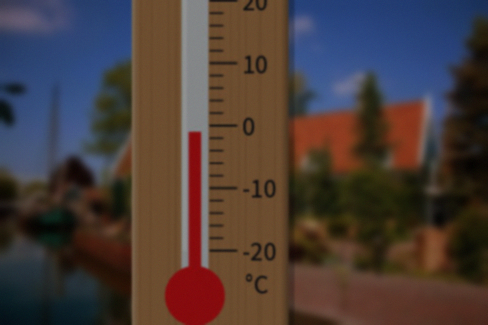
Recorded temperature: -1 °C
